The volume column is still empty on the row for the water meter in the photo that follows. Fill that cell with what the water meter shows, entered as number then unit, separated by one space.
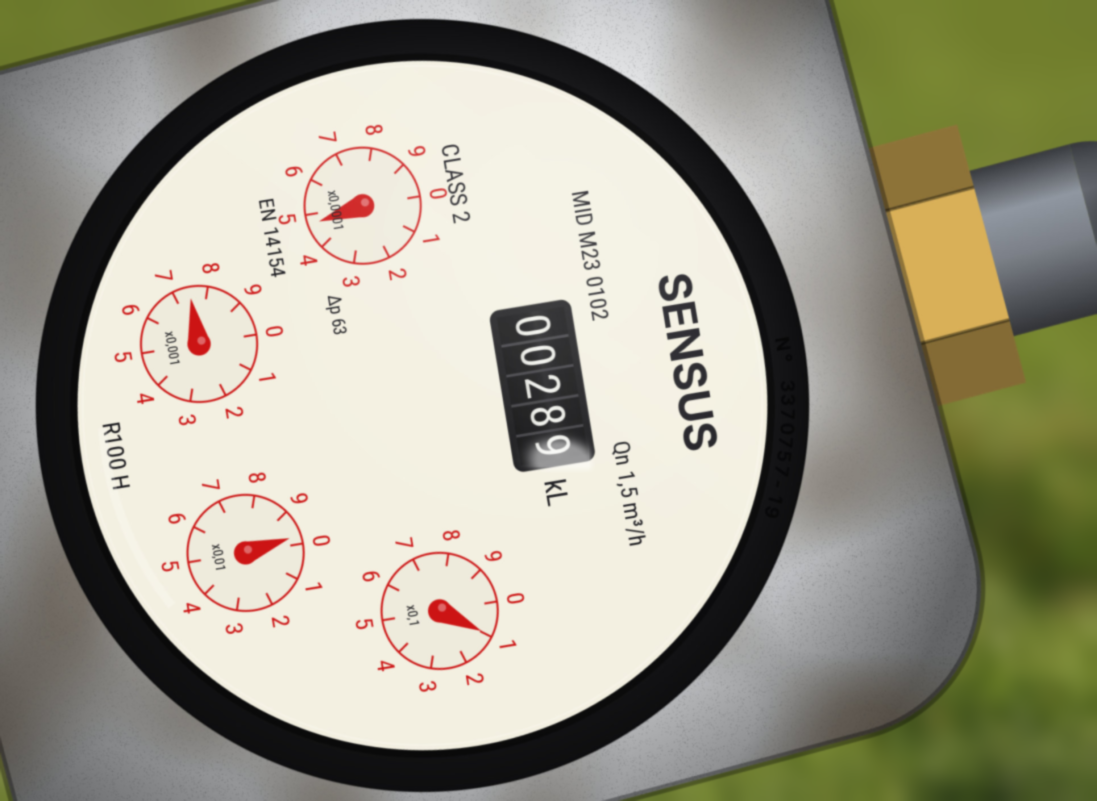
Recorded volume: 289.0974 kL
